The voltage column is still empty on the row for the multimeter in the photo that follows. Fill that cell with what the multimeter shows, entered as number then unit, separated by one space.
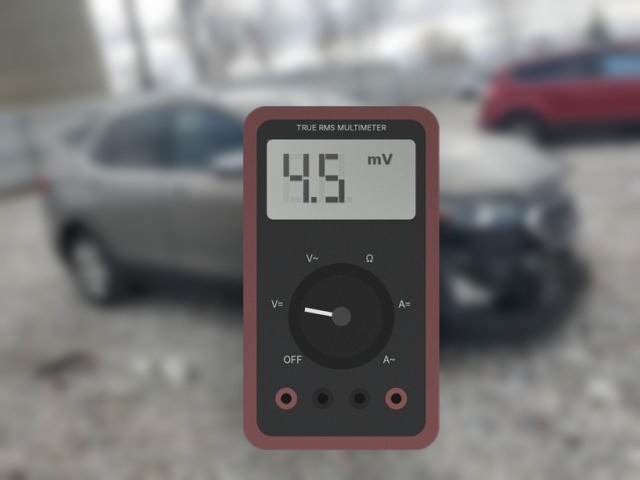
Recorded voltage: 4.5 mV
